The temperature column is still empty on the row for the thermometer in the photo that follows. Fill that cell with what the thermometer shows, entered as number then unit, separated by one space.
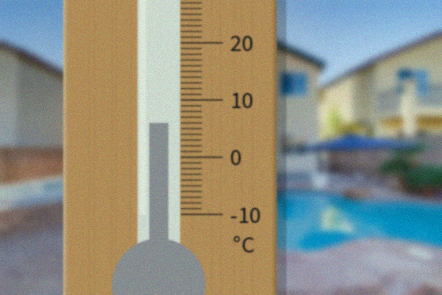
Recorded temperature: 6 °C
